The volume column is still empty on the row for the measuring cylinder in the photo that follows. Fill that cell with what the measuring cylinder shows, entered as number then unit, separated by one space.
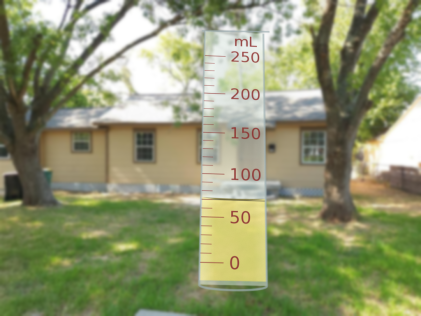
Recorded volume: 70 mL
